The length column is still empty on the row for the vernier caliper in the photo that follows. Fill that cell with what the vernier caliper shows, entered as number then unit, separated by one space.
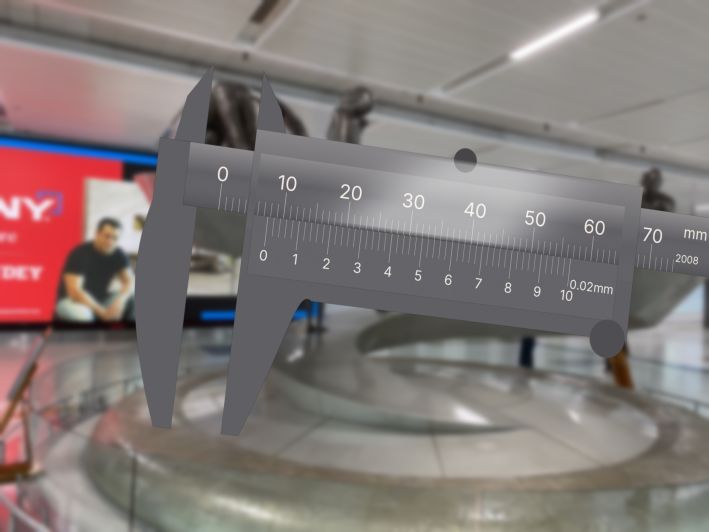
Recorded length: 7.6 mm
